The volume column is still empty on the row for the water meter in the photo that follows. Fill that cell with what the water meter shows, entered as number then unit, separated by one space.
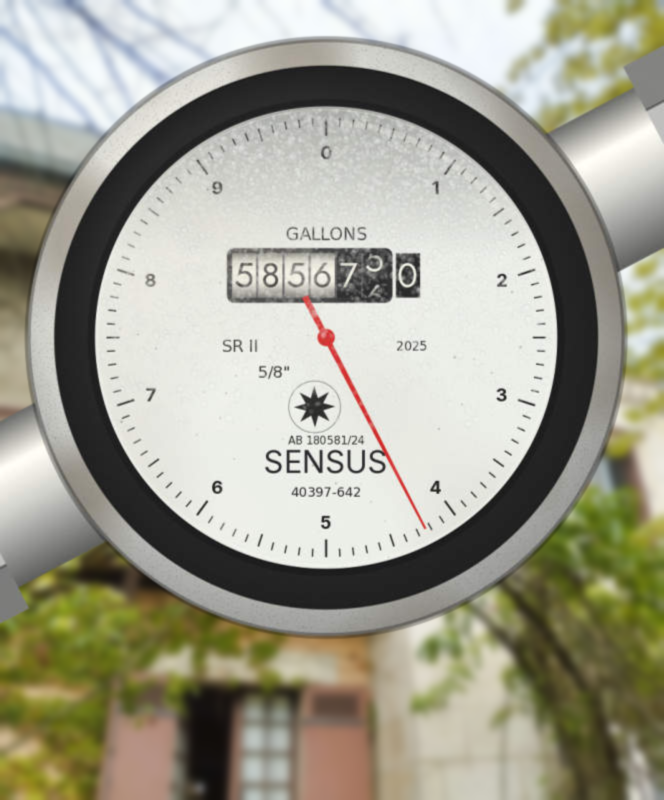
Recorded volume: 5856754.2 gal
